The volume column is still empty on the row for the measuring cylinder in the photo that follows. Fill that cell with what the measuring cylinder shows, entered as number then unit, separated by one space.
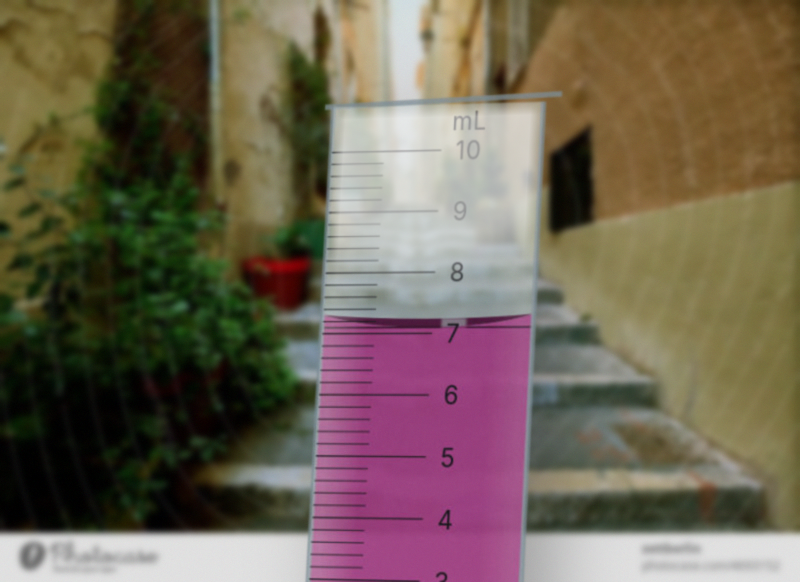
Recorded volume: 7.1 mL
